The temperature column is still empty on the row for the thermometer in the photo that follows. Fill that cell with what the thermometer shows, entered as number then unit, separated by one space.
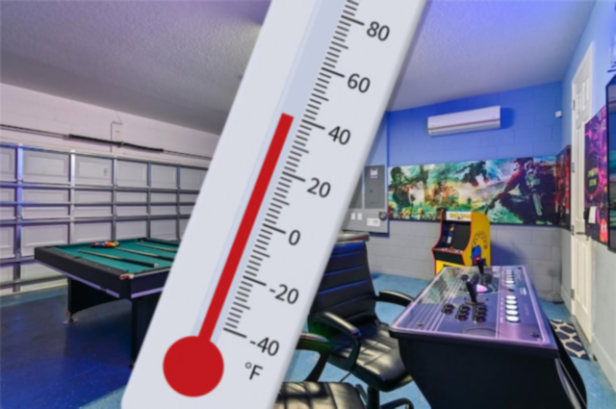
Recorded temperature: 40 °F
